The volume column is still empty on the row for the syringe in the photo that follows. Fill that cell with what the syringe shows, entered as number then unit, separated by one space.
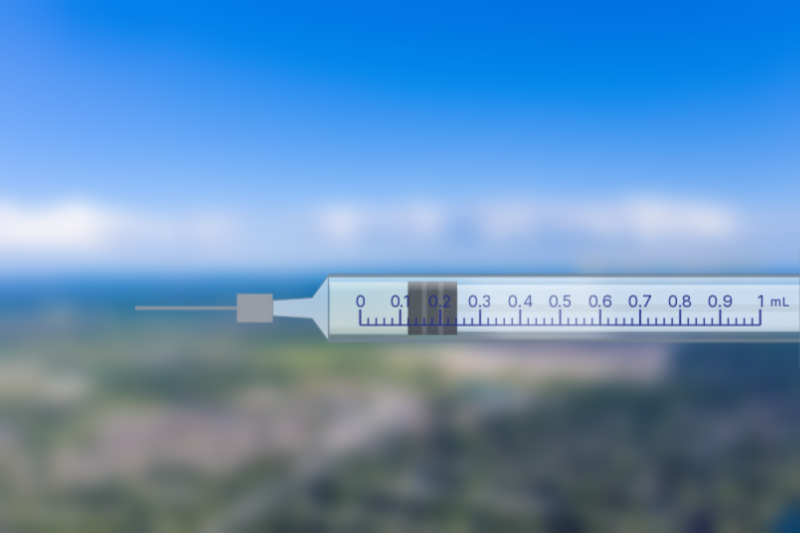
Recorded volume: 0.12 mL
